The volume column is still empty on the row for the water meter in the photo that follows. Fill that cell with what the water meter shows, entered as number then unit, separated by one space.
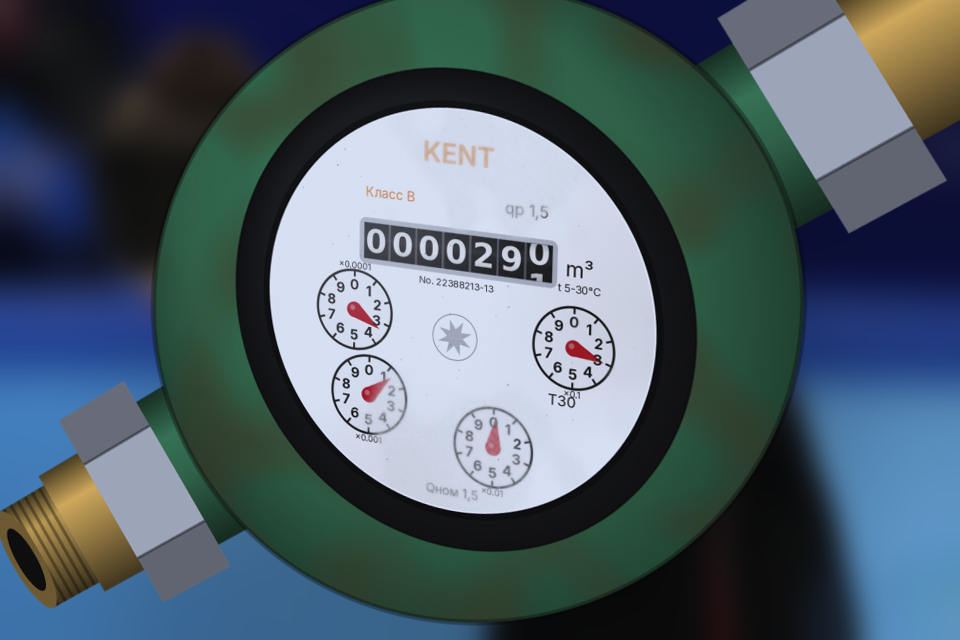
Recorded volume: 290.3013 m³
